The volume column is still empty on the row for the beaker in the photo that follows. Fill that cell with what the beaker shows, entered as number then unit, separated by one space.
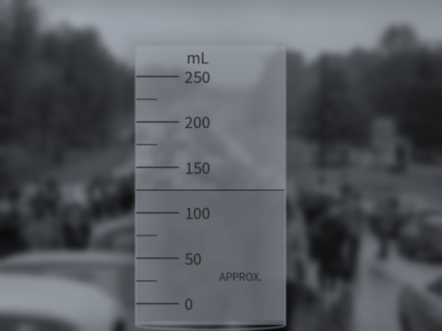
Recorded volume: 125 mL
